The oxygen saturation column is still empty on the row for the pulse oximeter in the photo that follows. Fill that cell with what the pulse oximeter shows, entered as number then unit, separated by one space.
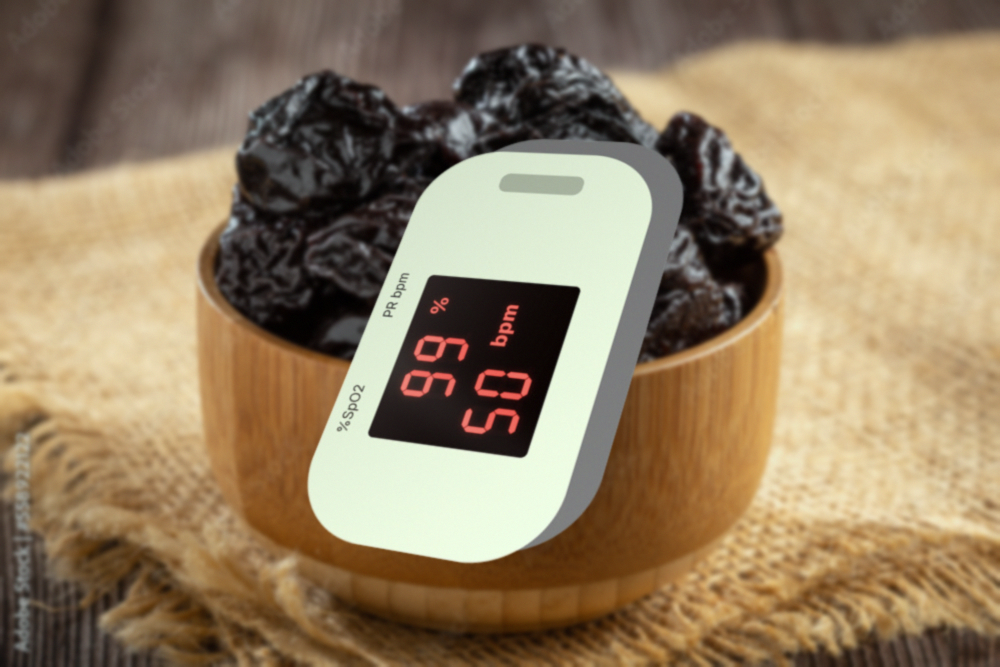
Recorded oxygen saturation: 99 %
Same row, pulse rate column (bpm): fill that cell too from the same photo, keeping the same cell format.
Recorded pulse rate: 50 bpm
